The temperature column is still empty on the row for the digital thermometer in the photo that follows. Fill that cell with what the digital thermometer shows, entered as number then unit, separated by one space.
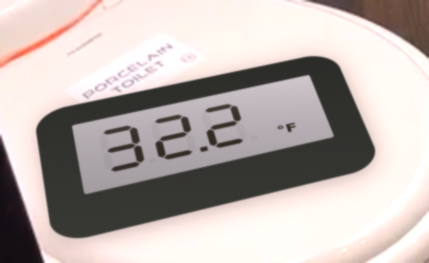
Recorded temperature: 32.2 °F
